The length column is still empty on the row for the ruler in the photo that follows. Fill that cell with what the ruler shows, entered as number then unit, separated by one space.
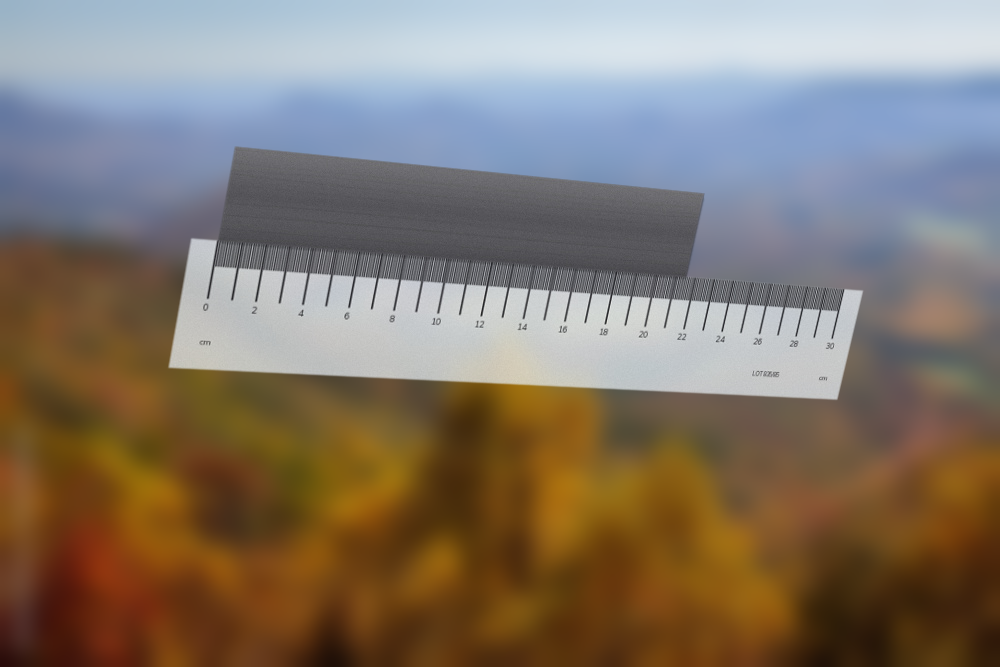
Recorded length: 21.5 cm
